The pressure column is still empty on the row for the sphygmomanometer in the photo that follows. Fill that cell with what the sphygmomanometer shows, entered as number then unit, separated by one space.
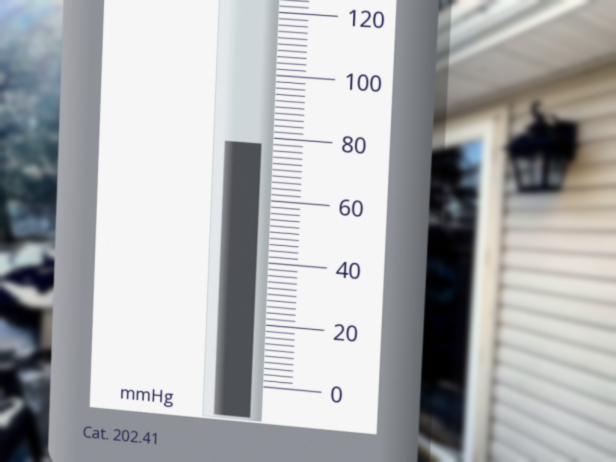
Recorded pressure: 78 mmHg
